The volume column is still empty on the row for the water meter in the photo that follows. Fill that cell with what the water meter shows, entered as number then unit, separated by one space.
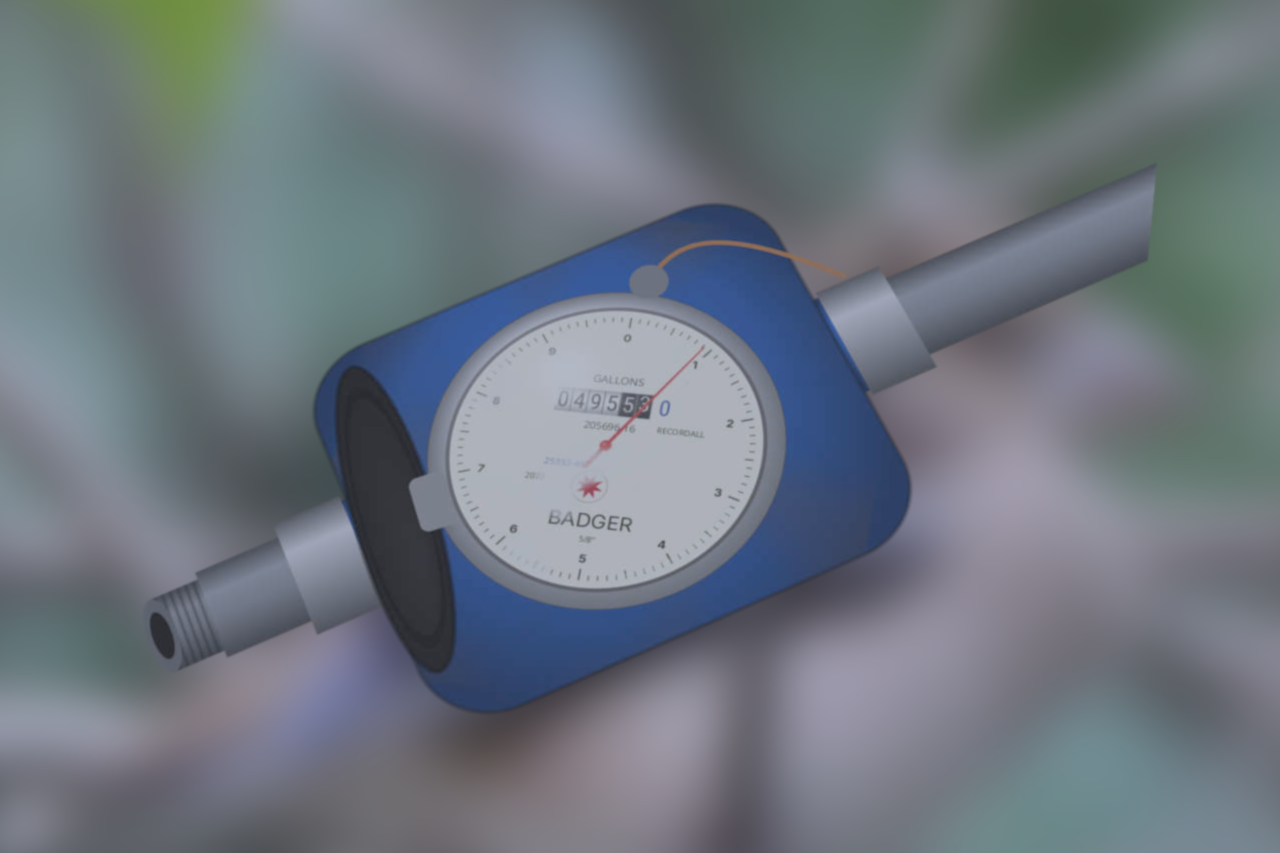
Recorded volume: 495530.9 gal
